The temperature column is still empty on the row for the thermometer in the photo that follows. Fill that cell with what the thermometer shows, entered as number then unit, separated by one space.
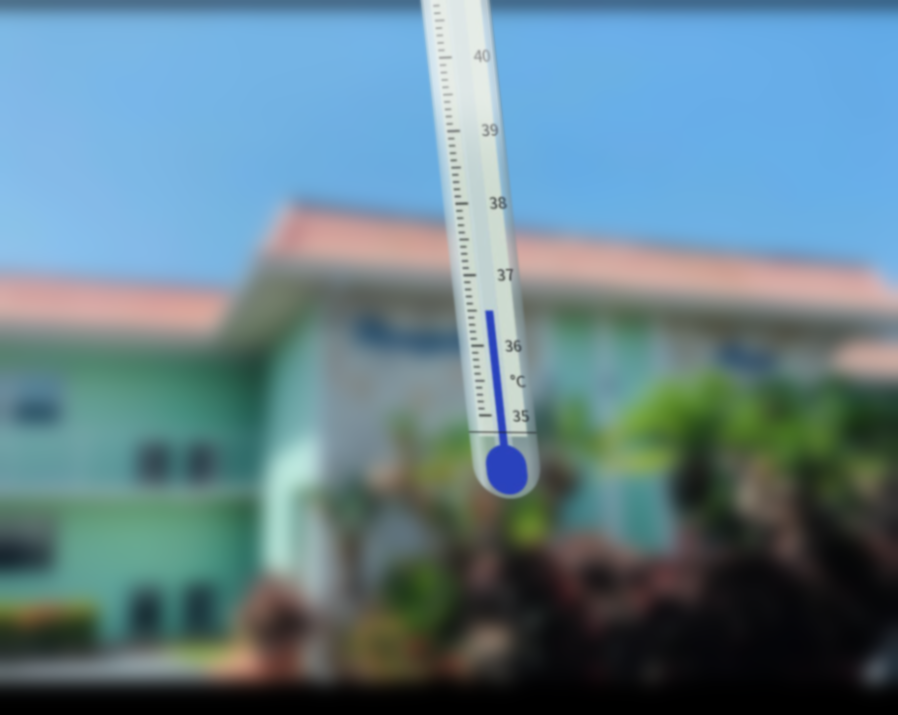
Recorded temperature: 36.5 °C
